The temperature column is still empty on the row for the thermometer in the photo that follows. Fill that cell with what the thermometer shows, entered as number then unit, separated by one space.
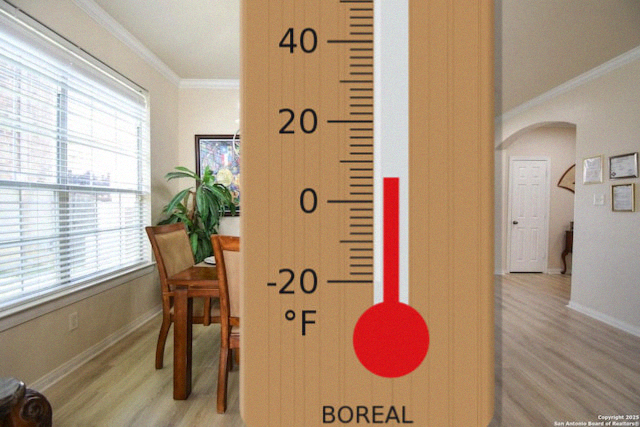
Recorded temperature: 6 °F
